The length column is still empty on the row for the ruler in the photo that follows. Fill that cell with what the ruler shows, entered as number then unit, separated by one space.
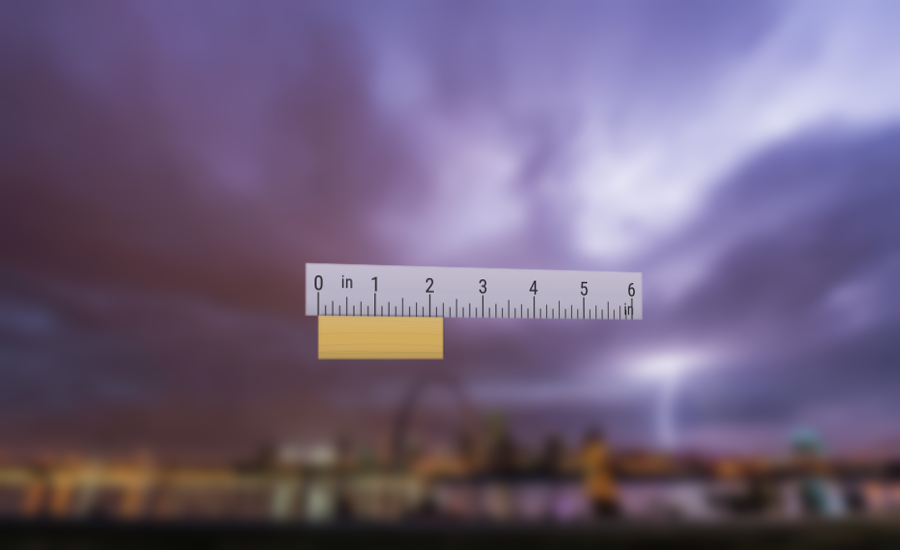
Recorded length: 2.25 in
